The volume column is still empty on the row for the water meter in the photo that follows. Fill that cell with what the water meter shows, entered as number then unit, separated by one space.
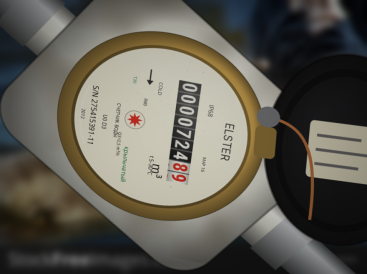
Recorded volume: 724.89 m³
